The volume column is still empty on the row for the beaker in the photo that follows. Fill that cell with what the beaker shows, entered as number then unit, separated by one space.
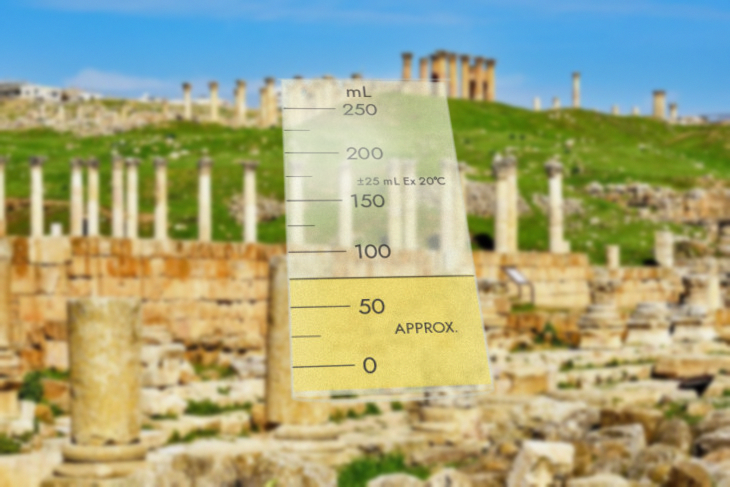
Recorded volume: 75 mL
